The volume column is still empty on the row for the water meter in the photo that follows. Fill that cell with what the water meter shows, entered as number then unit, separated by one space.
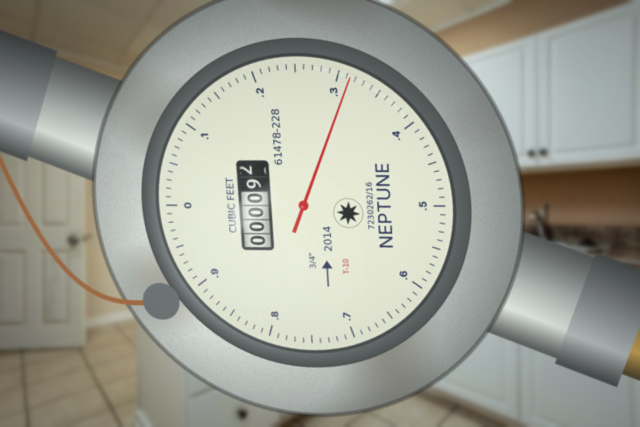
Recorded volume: 92.31 ft³
